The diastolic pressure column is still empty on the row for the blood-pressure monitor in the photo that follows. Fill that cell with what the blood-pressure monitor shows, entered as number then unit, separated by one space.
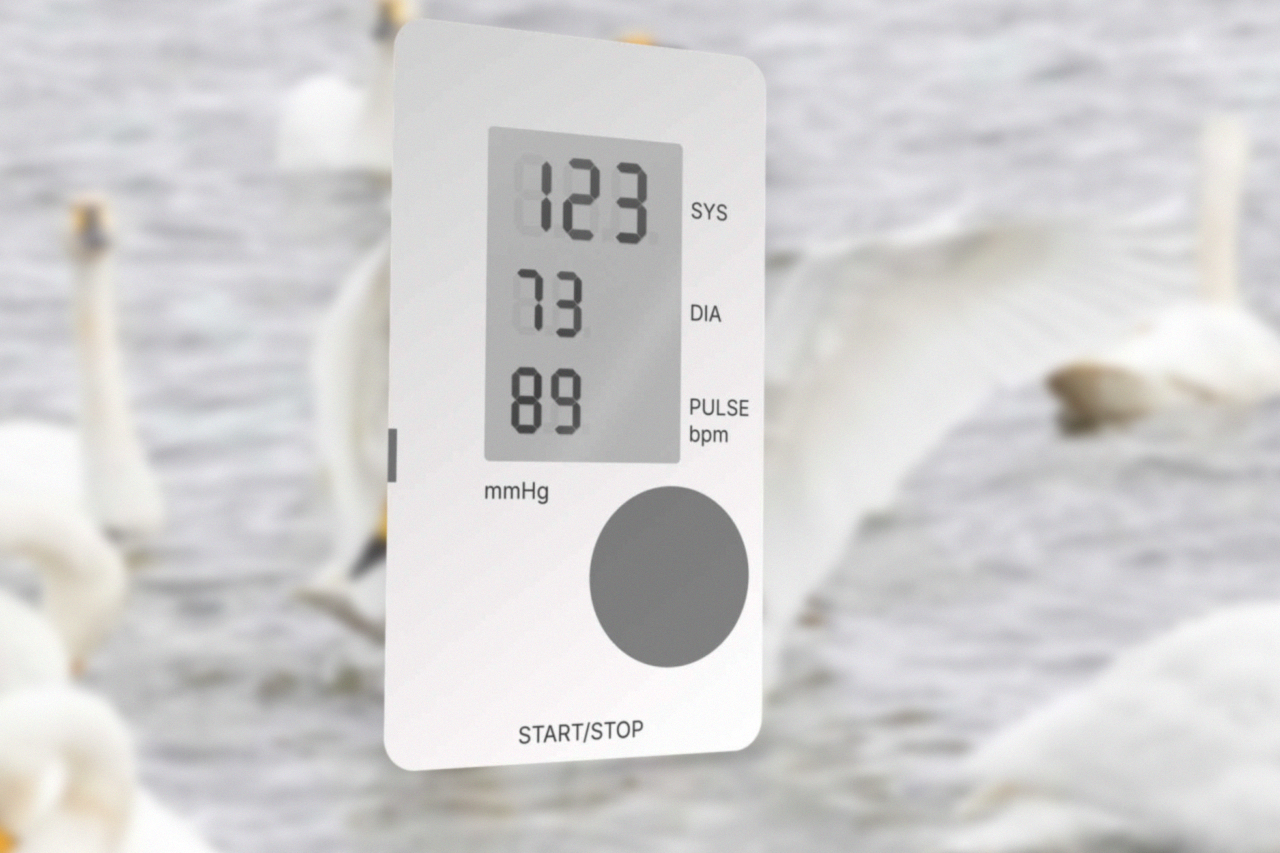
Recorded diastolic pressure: 73 mmHg
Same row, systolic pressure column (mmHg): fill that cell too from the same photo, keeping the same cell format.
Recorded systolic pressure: 123 mmHg
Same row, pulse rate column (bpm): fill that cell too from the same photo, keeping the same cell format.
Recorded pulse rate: 89 bpm
